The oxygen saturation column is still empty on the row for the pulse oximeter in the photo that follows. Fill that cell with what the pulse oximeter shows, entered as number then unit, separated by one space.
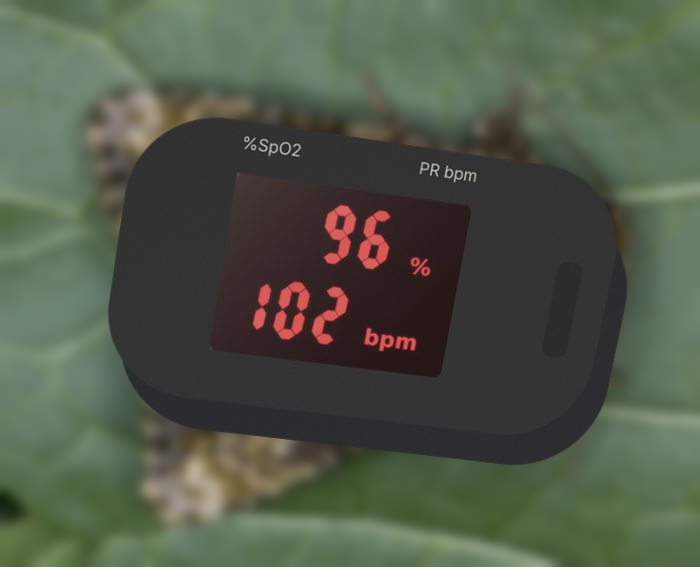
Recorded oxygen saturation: 96 %
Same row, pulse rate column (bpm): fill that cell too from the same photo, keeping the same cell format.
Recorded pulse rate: 102 bpm
